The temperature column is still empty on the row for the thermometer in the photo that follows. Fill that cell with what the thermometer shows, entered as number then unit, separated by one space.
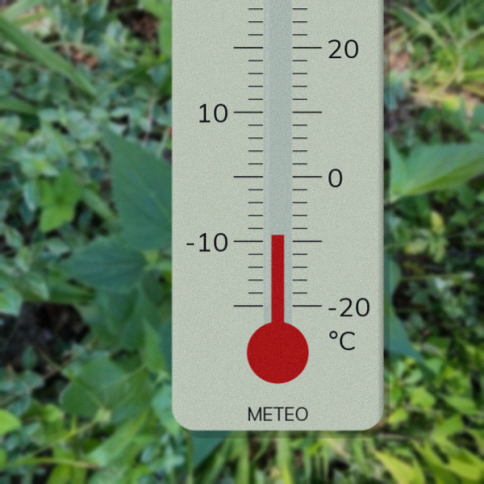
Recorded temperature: -9 °C
